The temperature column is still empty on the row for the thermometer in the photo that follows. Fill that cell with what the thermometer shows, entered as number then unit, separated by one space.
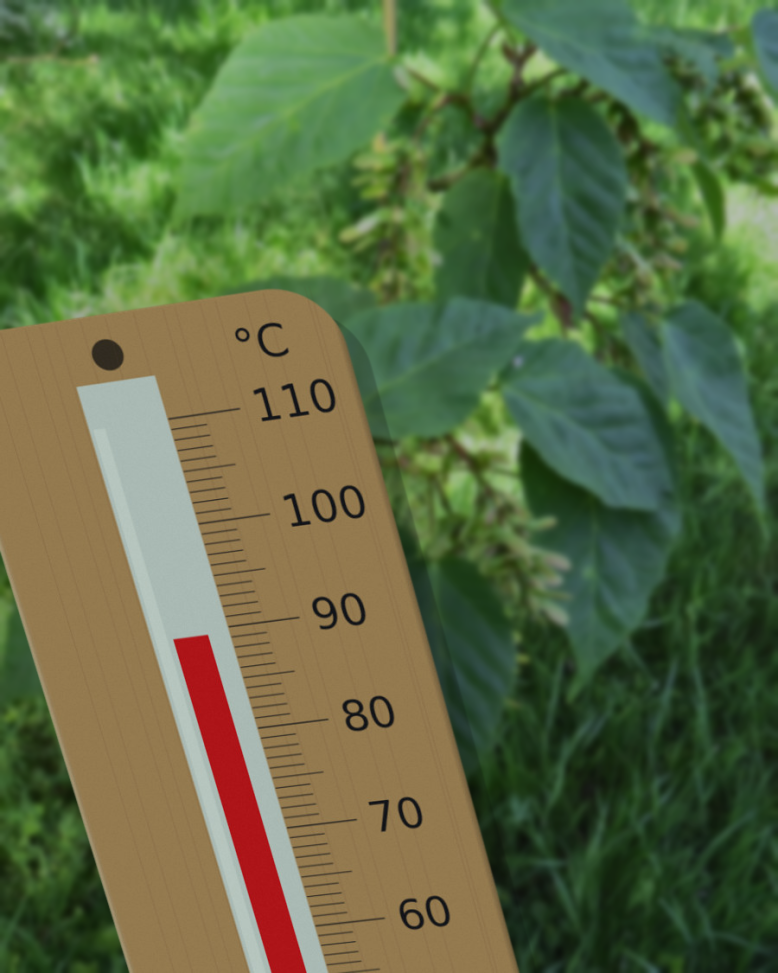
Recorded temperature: 89.5 °C
